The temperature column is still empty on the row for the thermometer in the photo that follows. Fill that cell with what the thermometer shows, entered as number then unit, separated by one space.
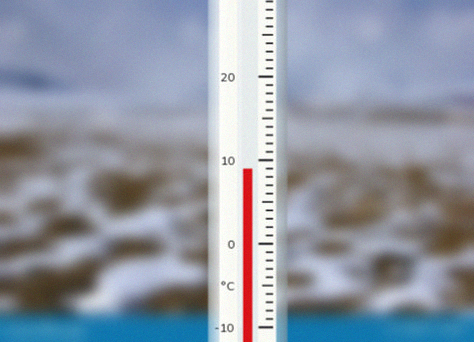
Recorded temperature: 9 °C
